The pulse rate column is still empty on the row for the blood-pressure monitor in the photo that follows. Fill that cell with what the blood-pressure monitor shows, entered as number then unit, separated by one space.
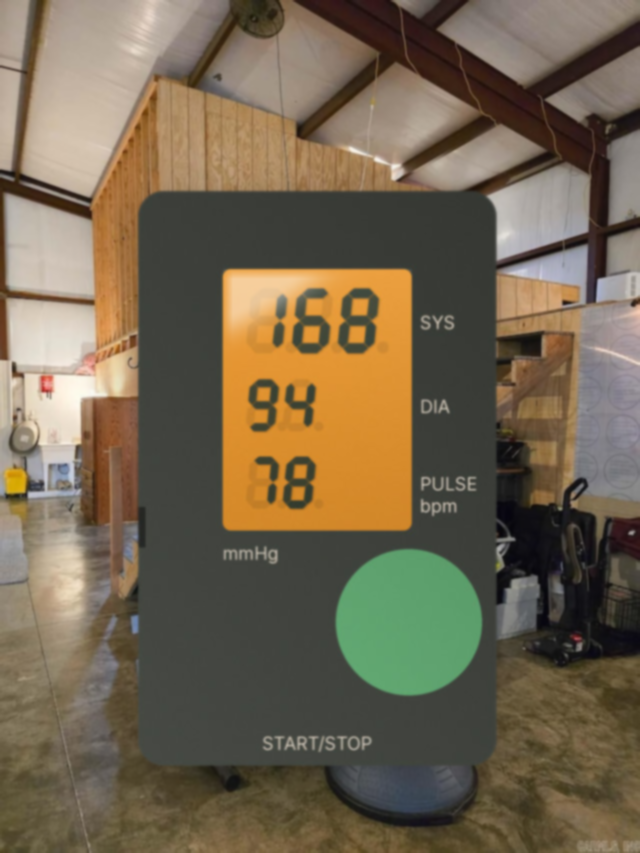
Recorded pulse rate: 78 bpm
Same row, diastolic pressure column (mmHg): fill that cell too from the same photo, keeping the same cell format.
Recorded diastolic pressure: 94 mmHg
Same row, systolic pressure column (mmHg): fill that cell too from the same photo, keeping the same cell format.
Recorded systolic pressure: 168 mmHg
